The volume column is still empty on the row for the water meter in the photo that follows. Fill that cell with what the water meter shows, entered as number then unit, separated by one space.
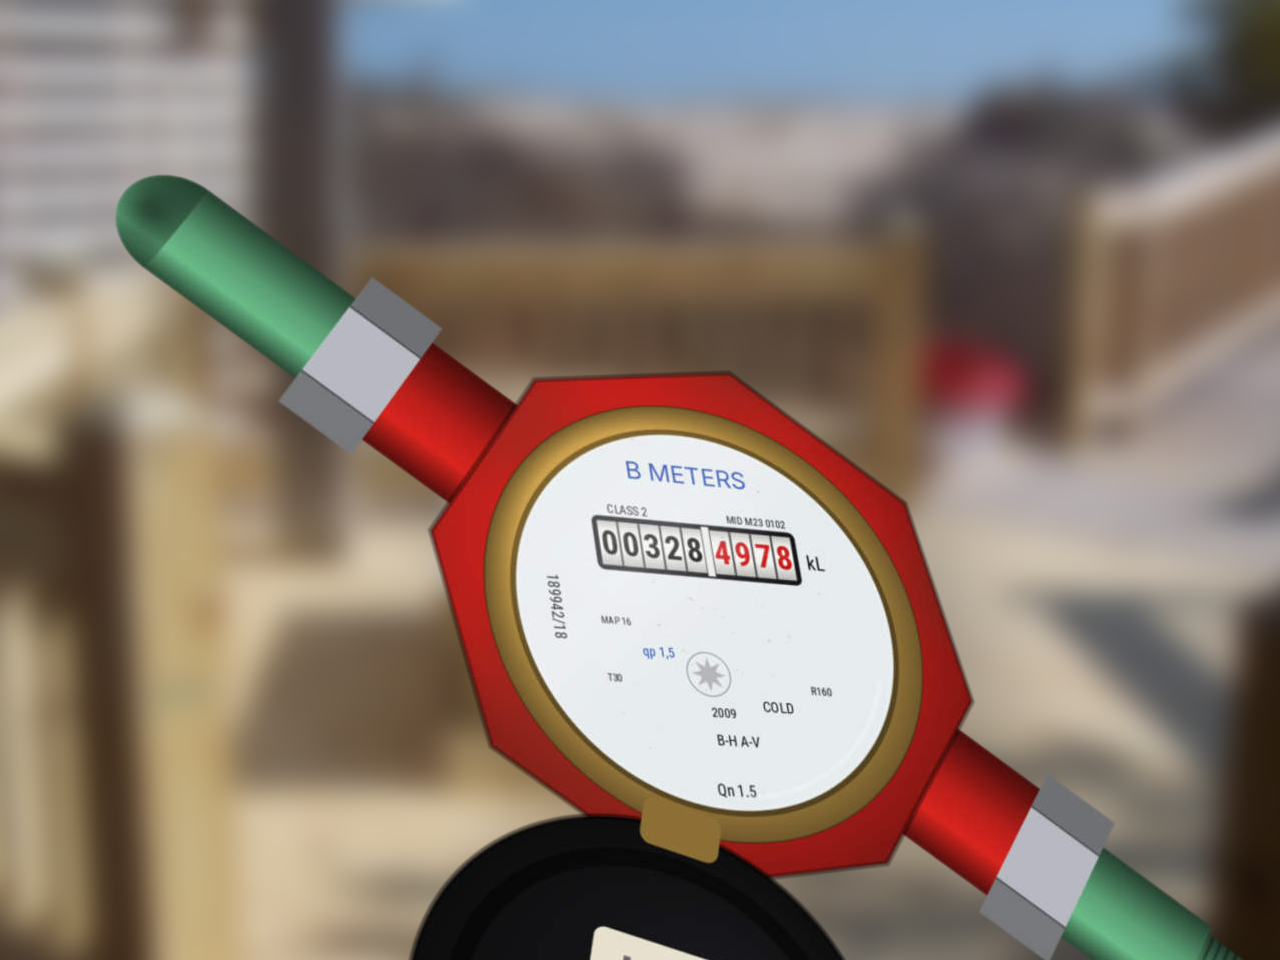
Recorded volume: 328.4978 kL
